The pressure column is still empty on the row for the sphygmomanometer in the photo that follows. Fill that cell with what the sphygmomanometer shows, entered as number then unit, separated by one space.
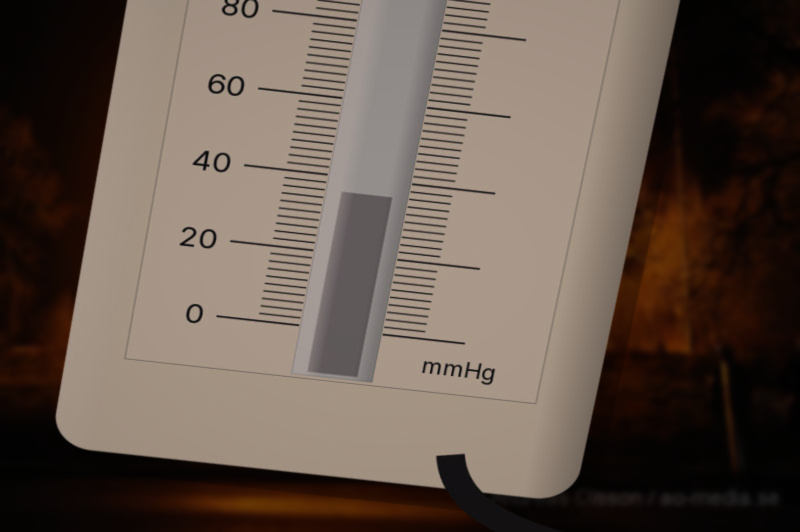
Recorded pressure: 36 mmHg
